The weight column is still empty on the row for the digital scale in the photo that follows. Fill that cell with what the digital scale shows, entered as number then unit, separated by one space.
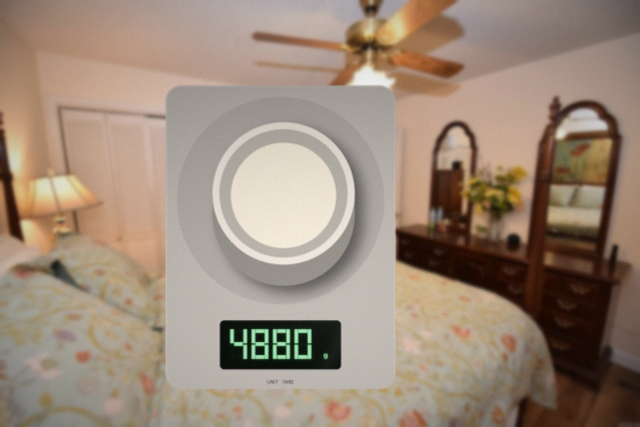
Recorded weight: 4880 g
